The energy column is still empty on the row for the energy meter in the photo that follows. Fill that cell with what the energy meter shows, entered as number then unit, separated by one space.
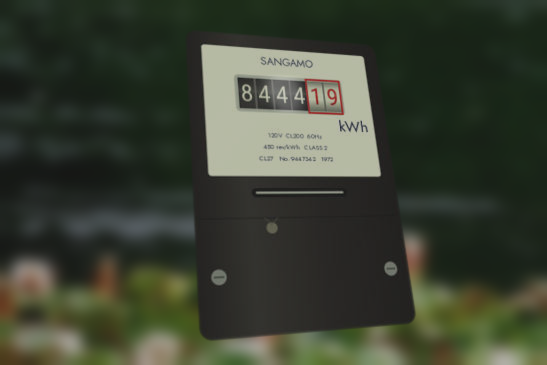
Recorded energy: 8444.19 kWh
